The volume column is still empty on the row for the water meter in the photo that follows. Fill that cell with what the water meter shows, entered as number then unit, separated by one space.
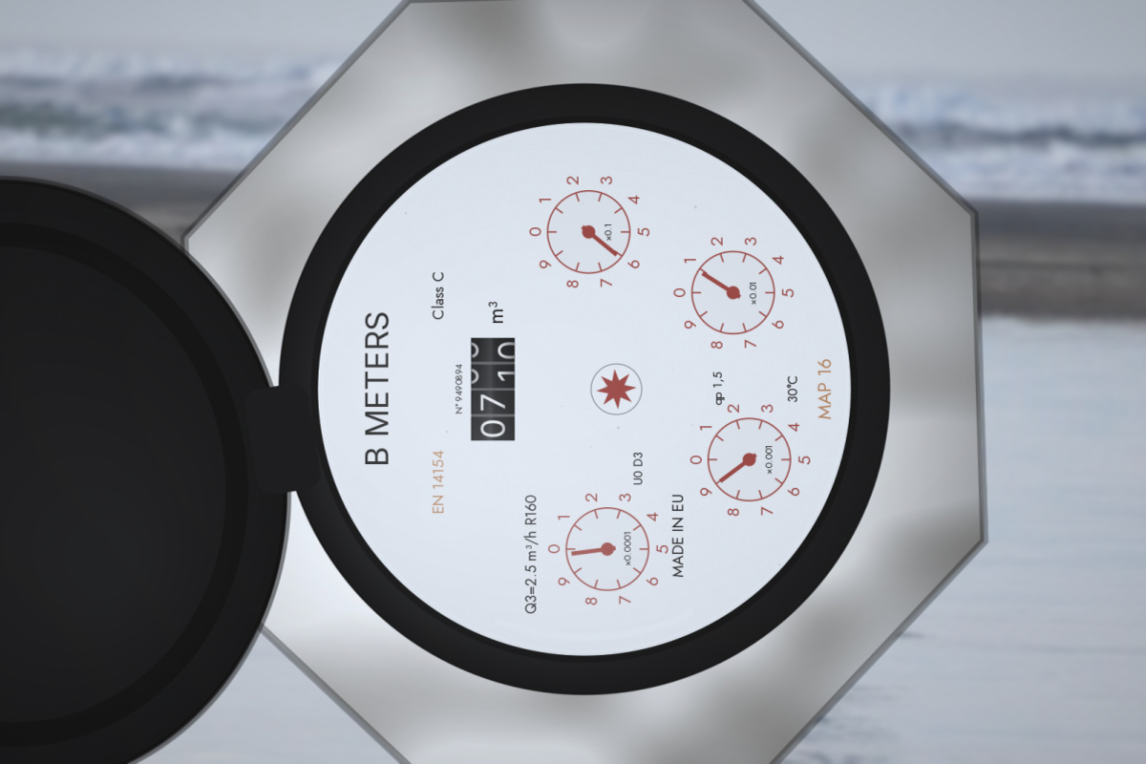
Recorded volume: 709.6089 m³
